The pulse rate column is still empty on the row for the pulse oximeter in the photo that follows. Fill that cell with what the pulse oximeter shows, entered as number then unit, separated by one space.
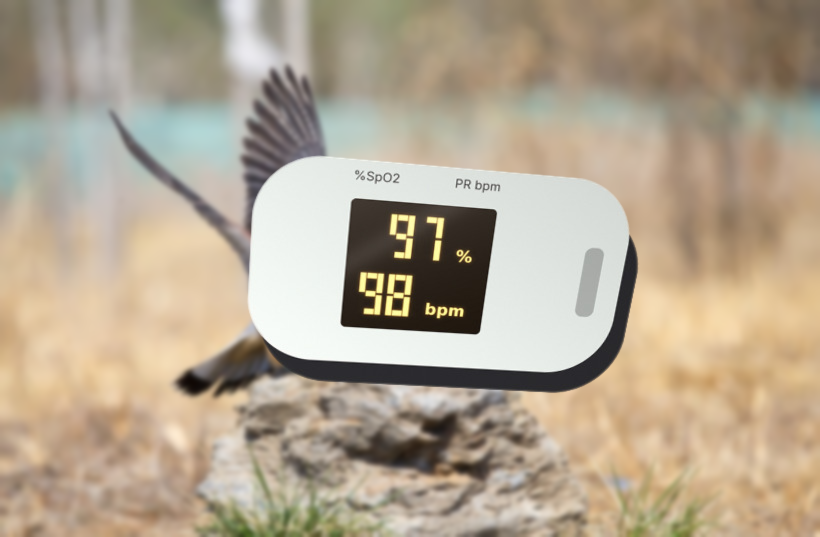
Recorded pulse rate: 98 bpm
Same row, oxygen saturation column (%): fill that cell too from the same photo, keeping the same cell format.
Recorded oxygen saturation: 97 %
